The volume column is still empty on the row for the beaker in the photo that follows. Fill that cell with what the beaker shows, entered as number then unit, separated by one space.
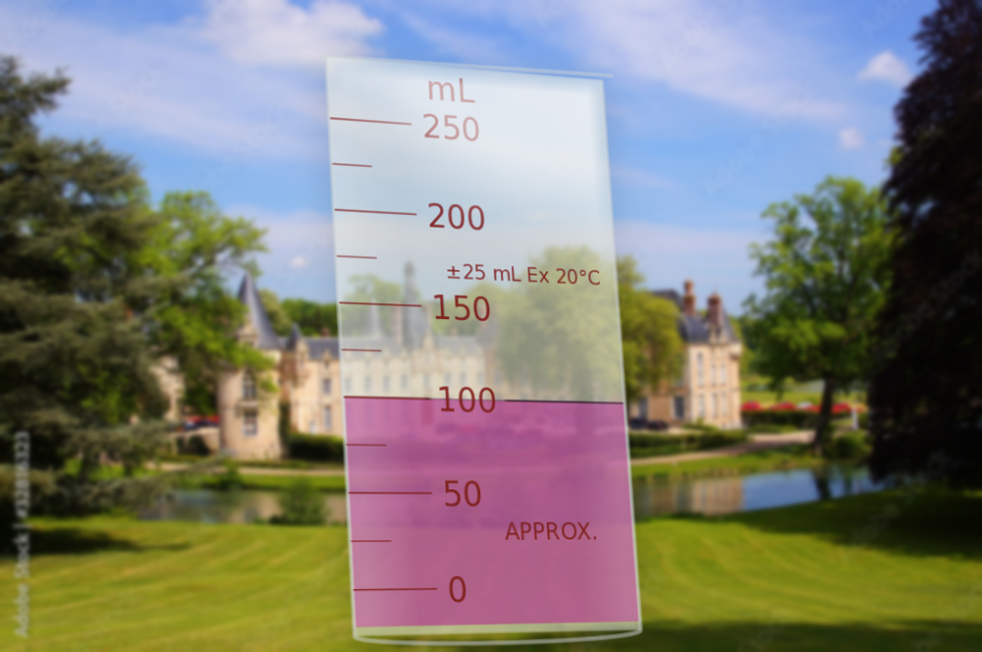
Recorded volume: 100 mL
